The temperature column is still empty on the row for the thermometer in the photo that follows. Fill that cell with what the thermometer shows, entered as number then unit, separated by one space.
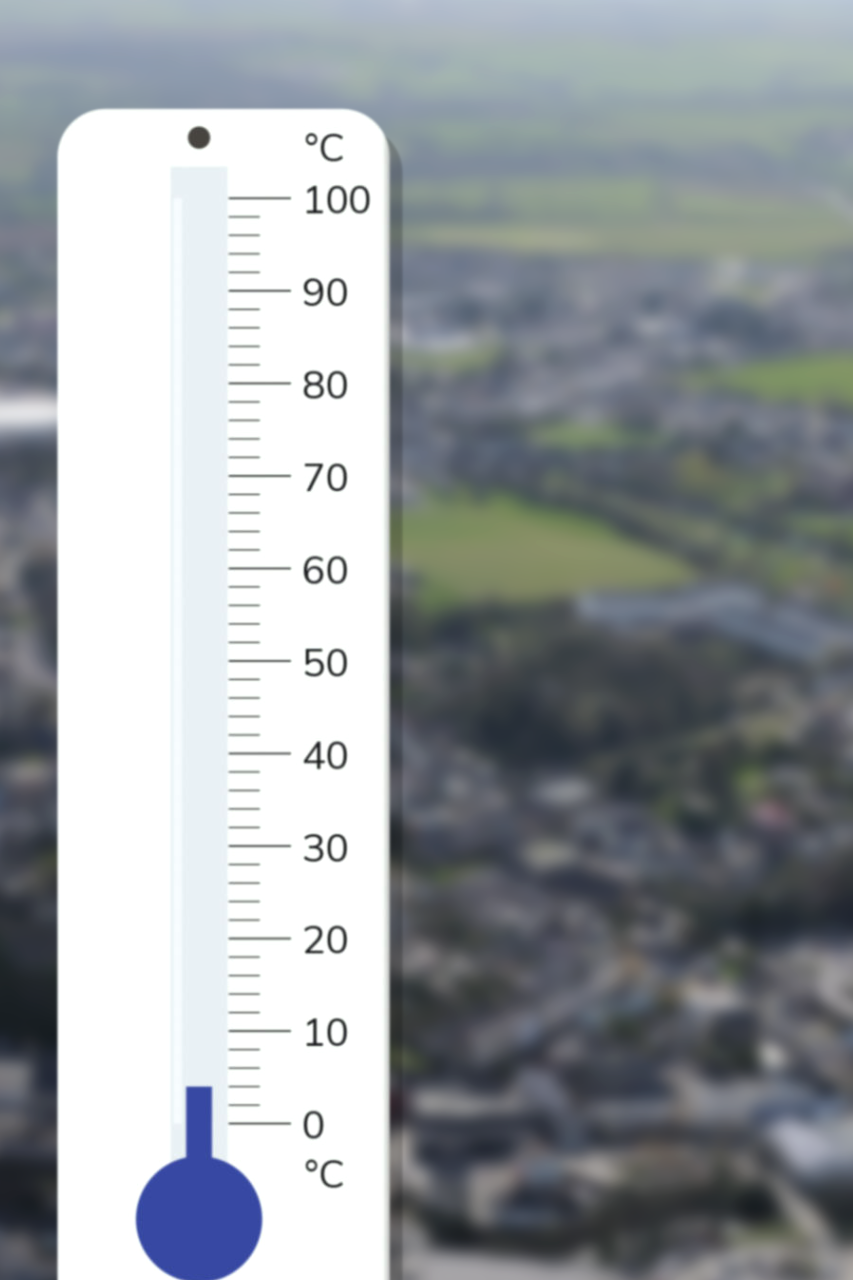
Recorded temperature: 4 °C
